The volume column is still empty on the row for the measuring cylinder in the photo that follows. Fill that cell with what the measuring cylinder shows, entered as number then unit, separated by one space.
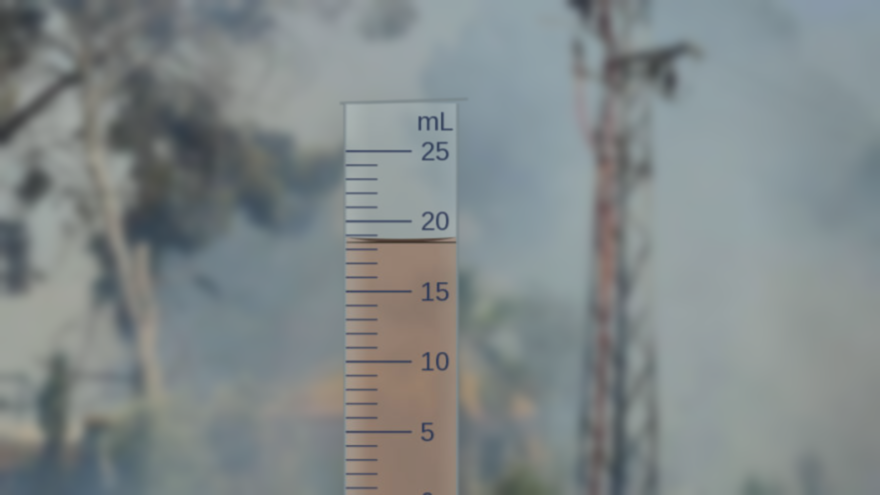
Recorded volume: 18.5 mL
